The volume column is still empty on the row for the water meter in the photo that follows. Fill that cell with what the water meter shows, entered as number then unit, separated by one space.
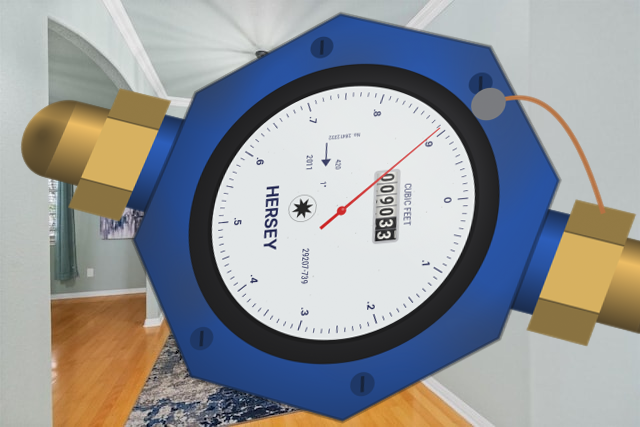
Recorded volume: 9032.89 ft³
